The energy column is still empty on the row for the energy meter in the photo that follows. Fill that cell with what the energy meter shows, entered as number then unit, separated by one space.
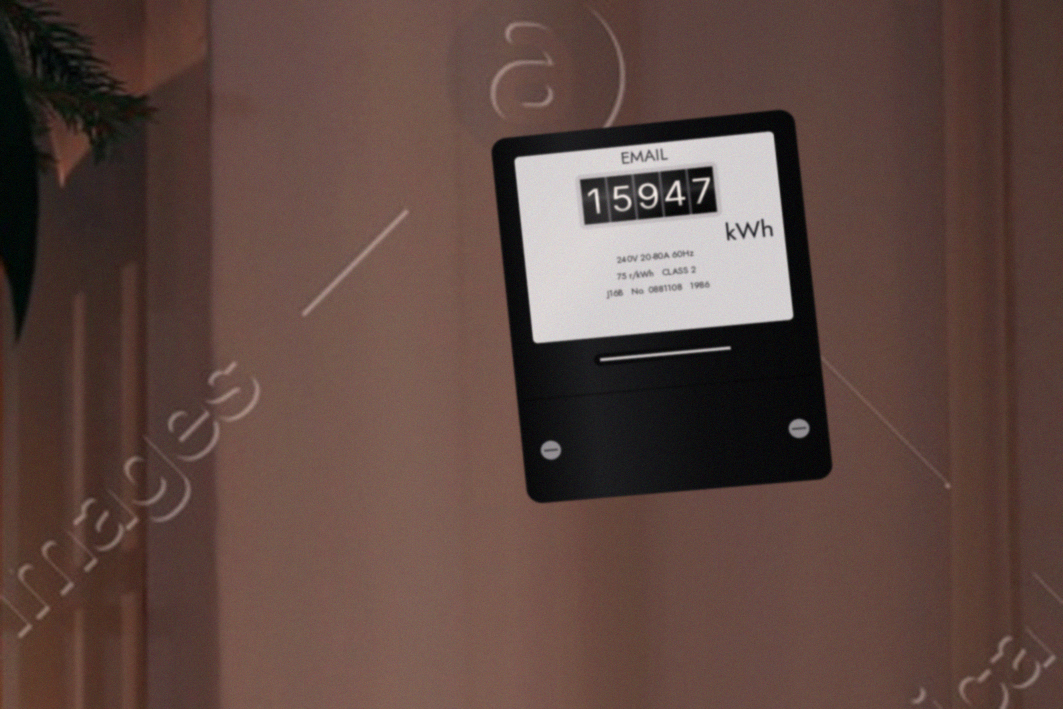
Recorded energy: 15947 kWh
